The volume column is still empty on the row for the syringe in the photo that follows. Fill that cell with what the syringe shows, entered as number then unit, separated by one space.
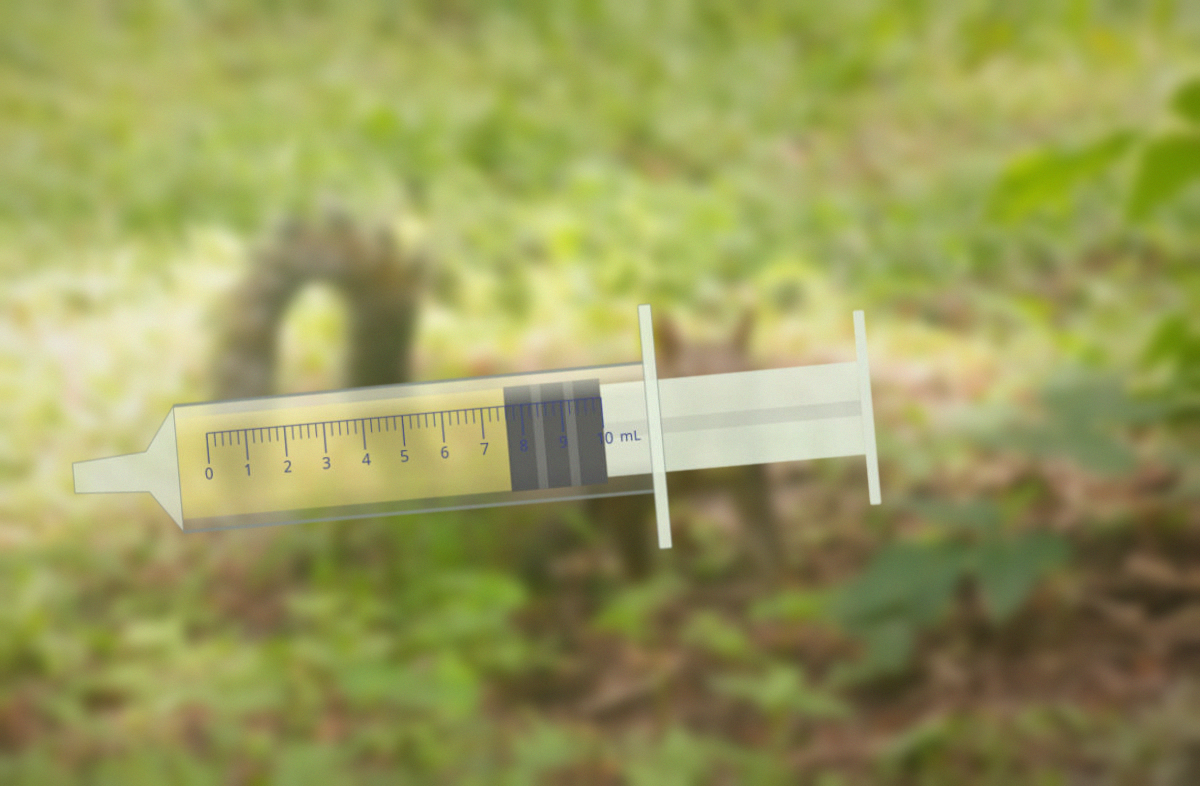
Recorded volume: 7.6 mL
